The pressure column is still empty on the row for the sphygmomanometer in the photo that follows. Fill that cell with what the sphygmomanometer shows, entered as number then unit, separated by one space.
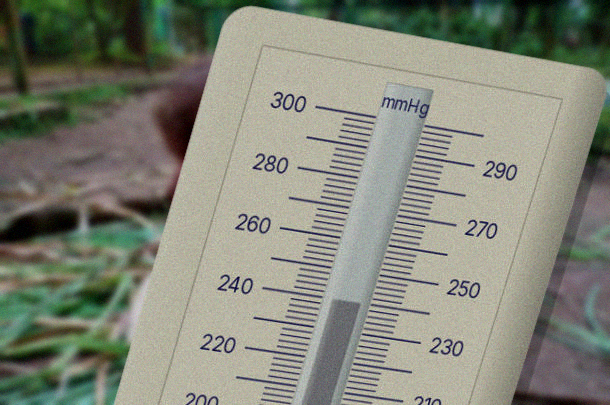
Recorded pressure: 240 mmHg
